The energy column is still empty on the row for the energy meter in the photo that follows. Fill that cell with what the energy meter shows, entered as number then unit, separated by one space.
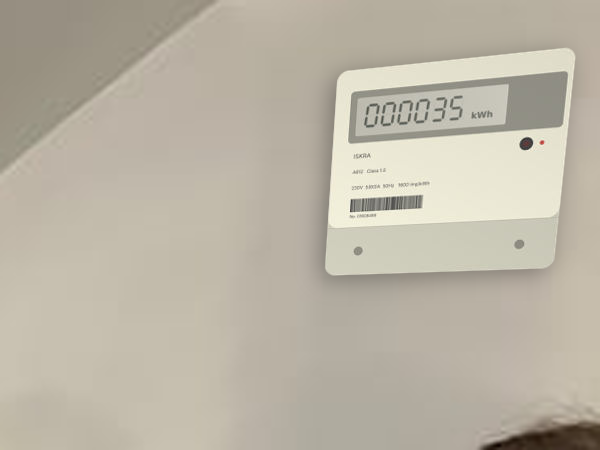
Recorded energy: 35 kWh
